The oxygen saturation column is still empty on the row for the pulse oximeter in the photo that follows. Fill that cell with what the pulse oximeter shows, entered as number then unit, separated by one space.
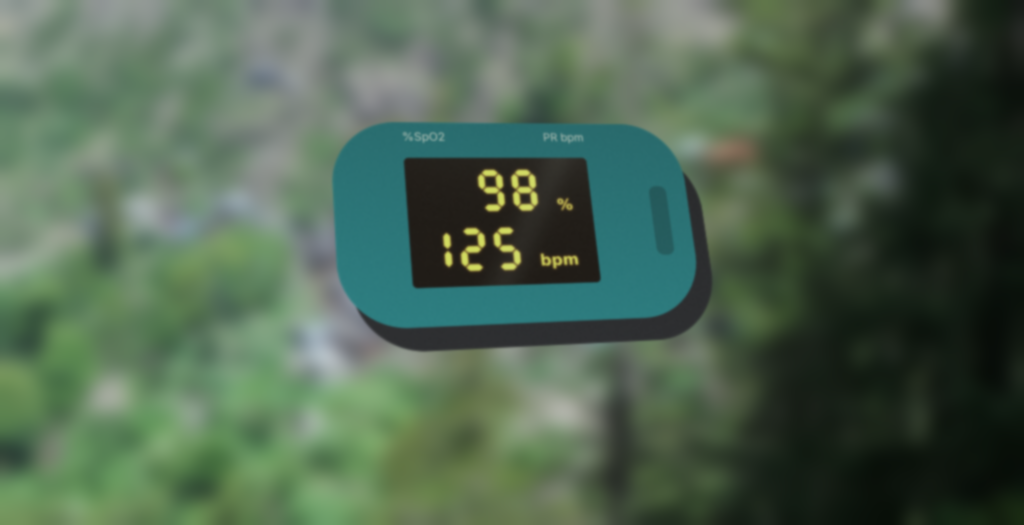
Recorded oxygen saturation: 98 %
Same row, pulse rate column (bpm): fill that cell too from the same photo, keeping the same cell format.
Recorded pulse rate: 125 bpm
